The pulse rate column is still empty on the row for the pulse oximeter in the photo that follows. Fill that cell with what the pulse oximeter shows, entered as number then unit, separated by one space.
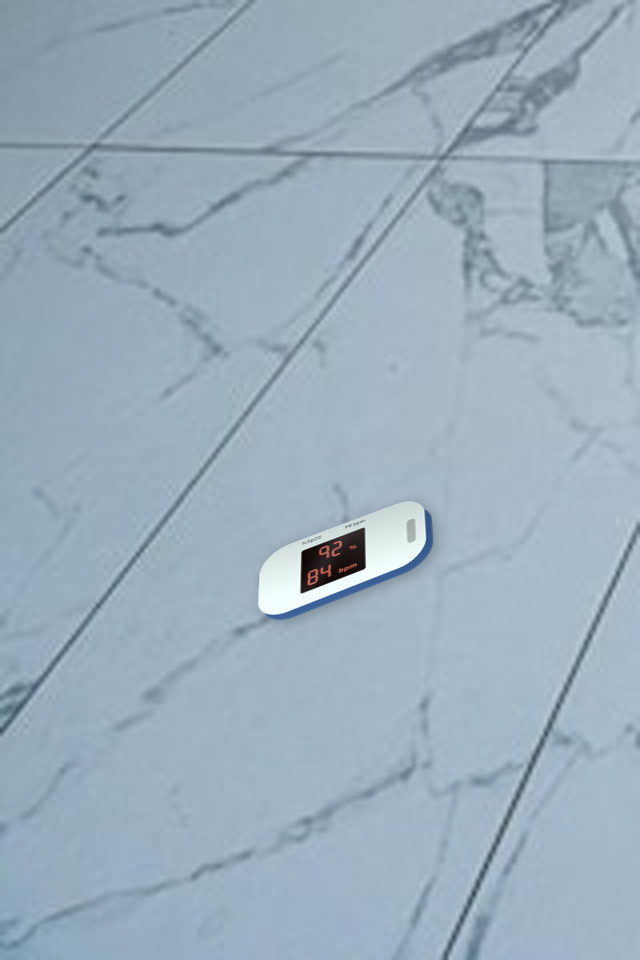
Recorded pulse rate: 84 bpm
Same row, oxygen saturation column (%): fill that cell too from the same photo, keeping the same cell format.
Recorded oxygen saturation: 92 %
